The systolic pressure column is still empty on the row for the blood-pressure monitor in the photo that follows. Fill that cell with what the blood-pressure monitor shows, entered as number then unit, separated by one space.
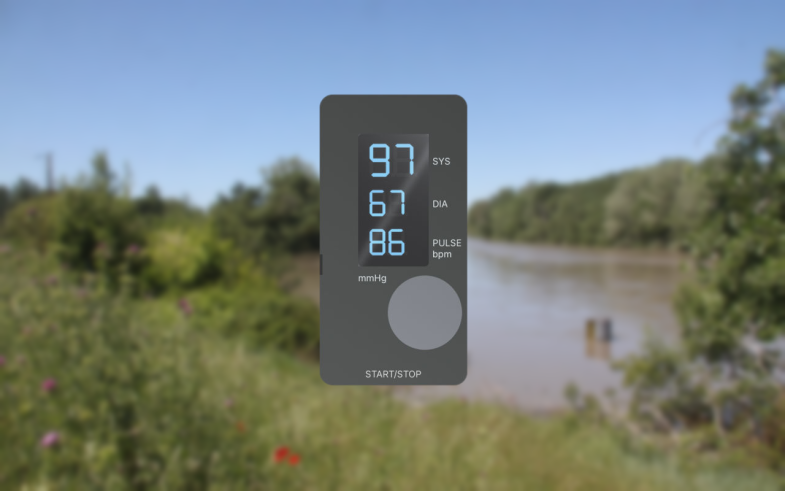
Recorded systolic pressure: 97 mmHg
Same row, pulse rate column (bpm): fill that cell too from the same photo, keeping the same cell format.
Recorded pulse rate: 86 bpm
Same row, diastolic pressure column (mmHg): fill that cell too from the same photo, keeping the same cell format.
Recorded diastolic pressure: 67 mmHg
